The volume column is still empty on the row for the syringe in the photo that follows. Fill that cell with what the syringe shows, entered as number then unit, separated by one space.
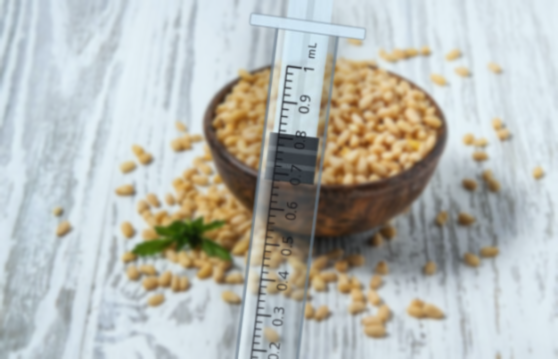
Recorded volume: 0.68 mL
